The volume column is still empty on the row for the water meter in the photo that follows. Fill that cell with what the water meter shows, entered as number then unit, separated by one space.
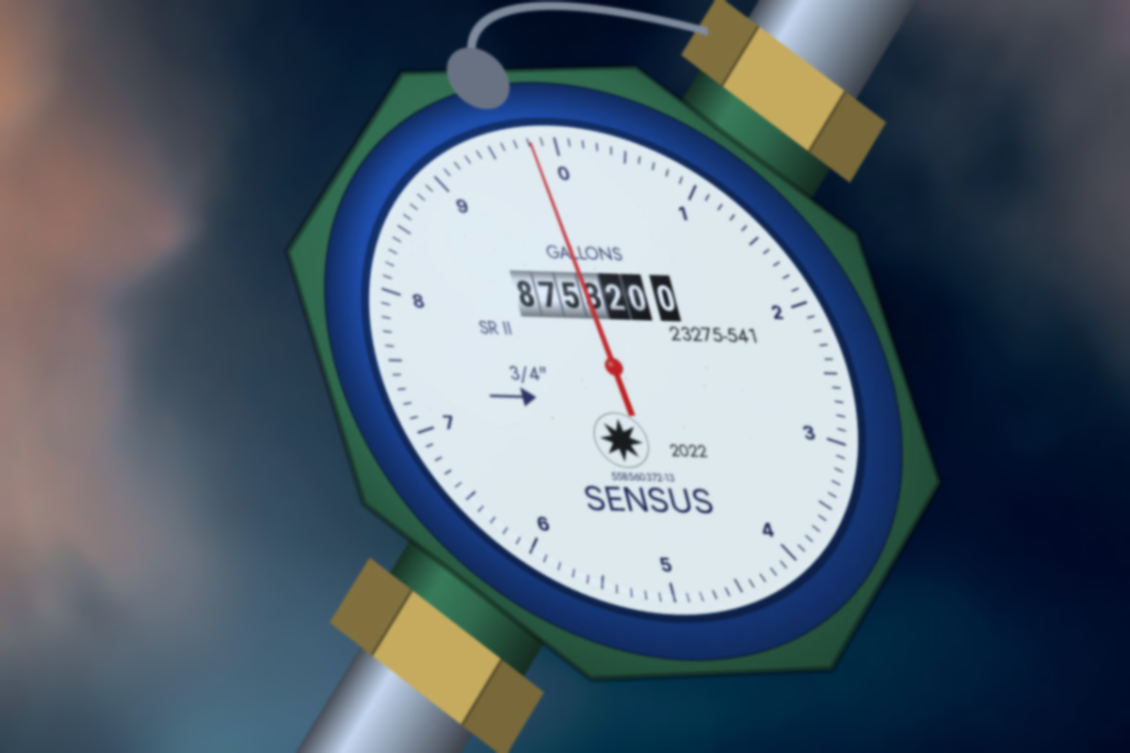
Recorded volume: 8753199.8 gal
